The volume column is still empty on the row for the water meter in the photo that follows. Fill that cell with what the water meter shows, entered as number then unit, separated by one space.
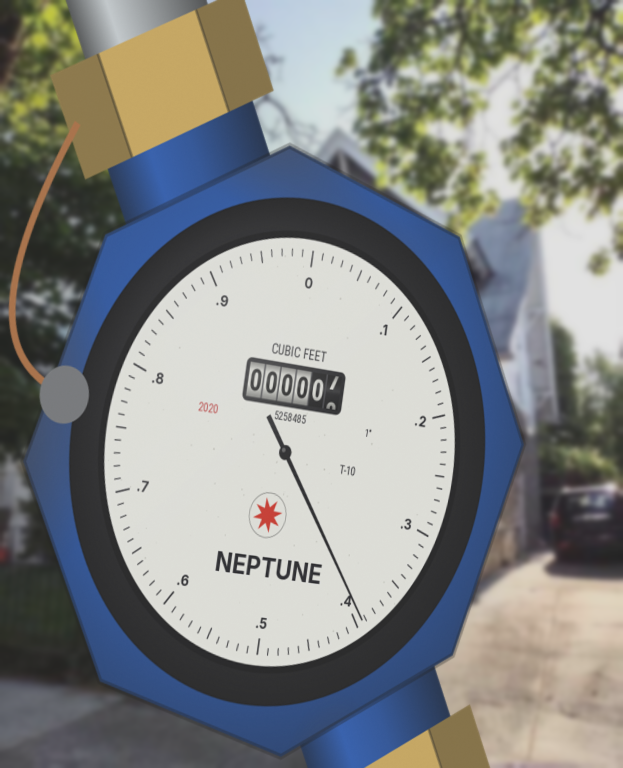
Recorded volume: 7.39 ft³
